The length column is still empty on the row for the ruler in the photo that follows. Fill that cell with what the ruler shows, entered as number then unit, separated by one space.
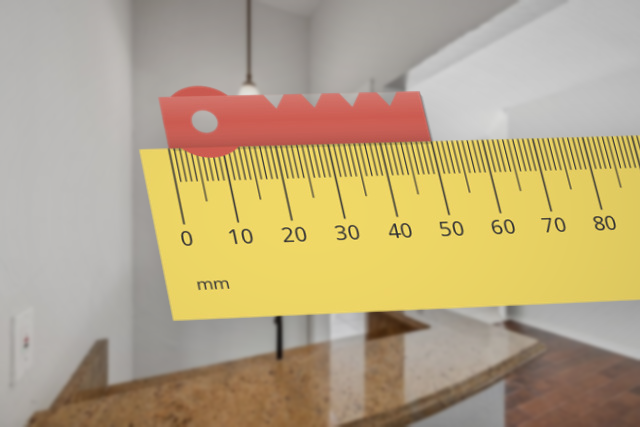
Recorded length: 50 mm
